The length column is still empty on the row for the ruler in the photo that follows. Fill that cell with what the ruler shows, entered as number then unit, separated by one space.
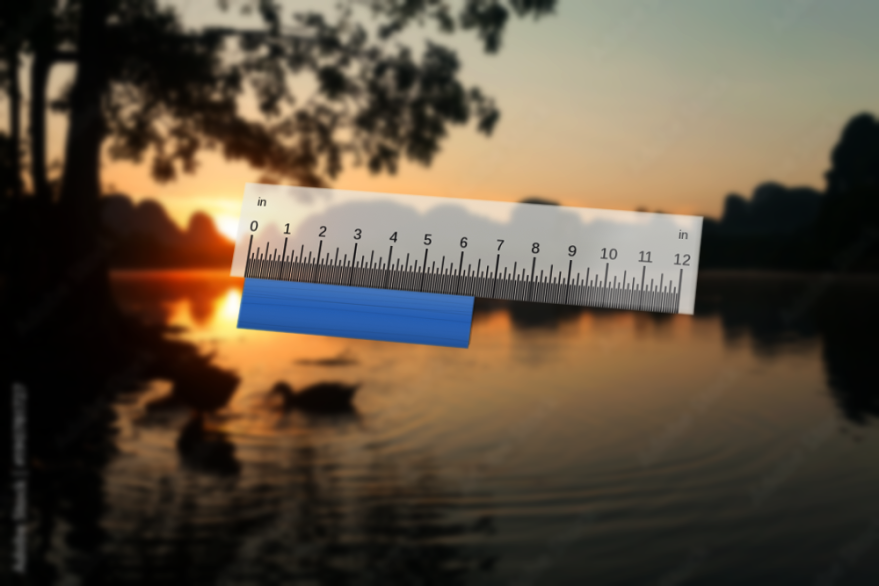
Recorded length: 6.5 in
